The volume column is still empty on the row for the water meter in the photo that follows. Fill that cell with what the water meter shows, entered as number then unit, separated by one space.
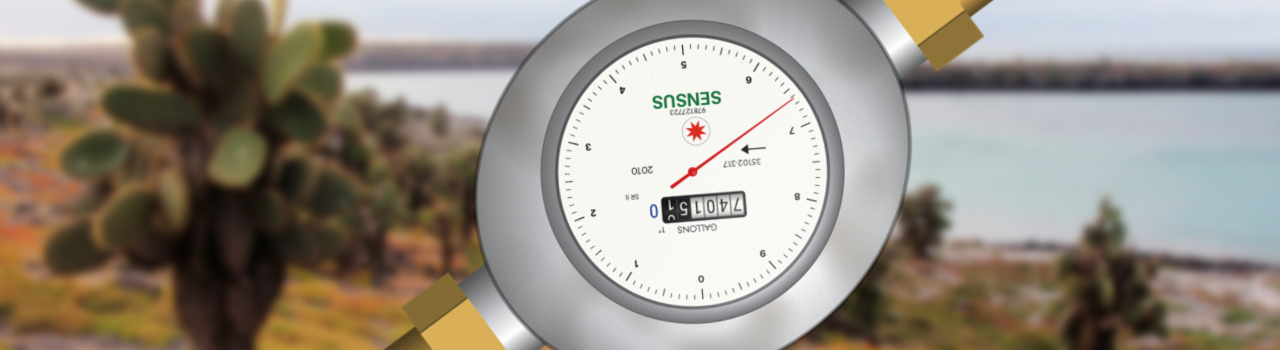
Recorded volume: 7401506.6 gal
